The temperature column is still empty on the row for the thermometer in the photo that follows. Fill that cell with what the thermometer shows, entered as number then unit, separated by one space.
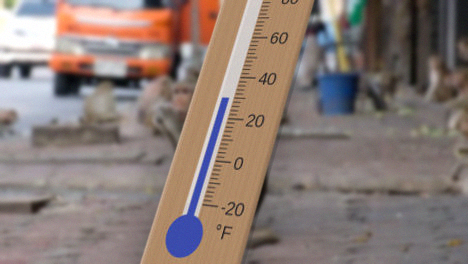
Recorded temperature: 30 °F
